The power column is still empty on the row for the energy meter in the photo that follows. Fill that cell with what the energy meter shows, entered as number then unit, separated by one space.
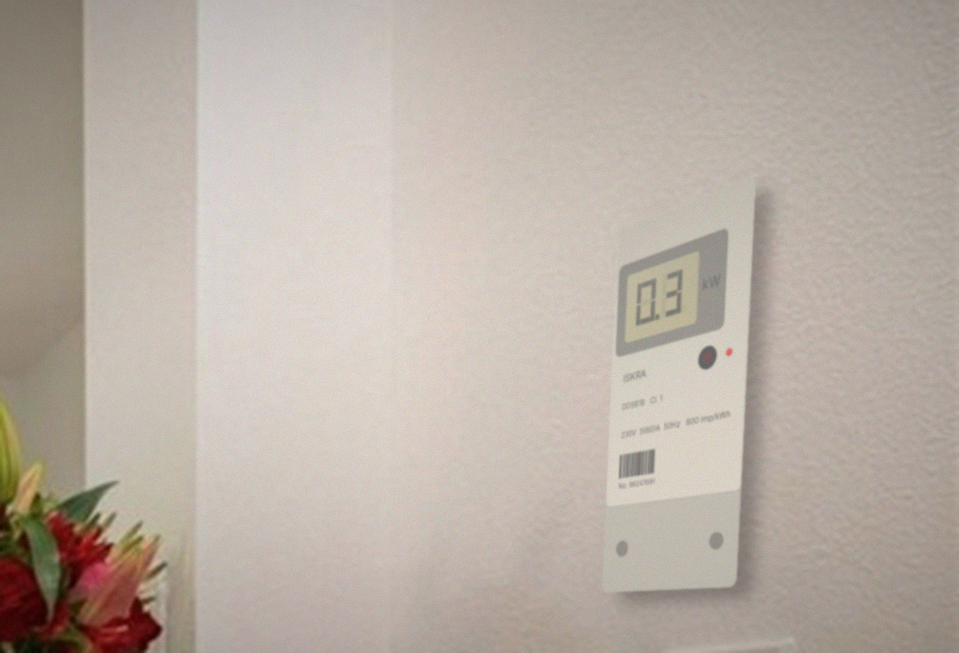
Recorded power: 0.3 kW
